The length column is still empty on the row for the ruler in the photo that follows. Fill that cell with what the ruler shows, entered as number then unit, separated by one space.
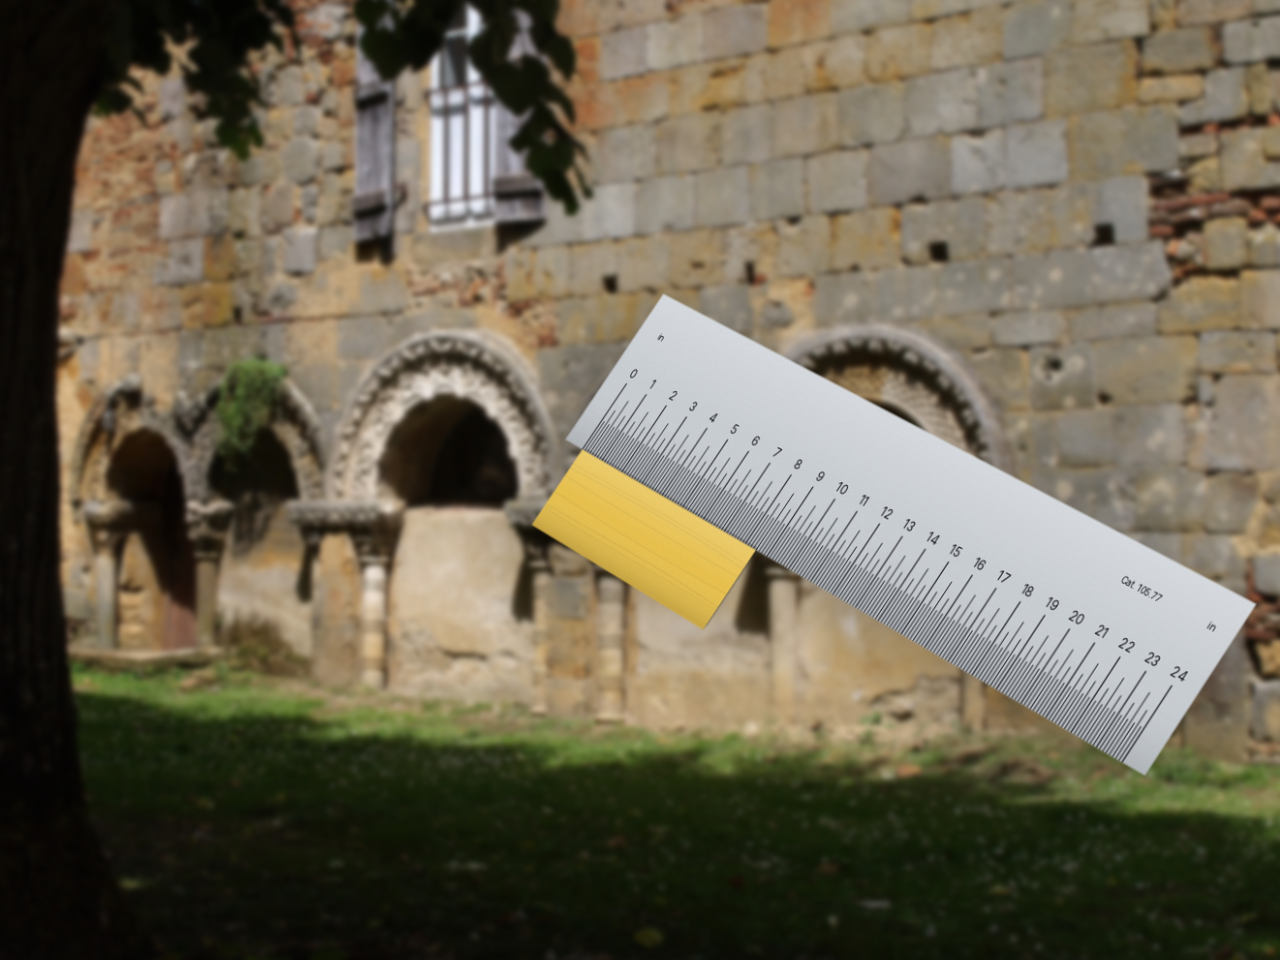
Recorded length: 8.5 in
